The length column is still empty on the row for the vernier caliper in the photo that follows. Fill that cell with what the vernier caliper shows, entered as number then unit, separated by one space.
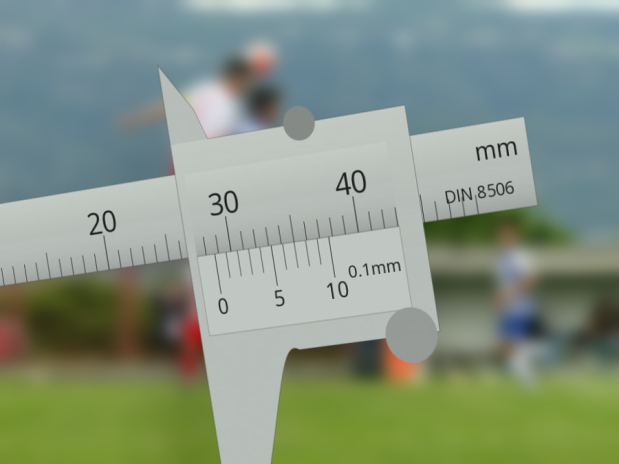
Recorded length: 28.7 mm
